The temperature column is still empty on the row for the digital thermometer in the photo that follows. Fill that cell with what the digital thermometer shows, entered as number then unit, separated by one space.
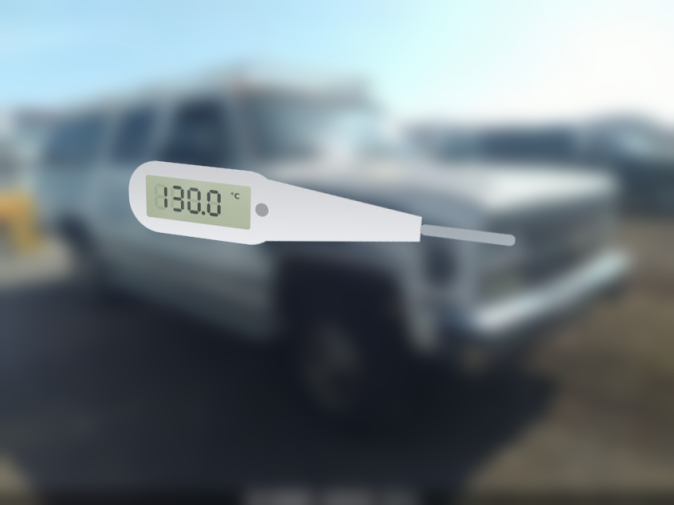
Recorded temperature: 130.0 °C
